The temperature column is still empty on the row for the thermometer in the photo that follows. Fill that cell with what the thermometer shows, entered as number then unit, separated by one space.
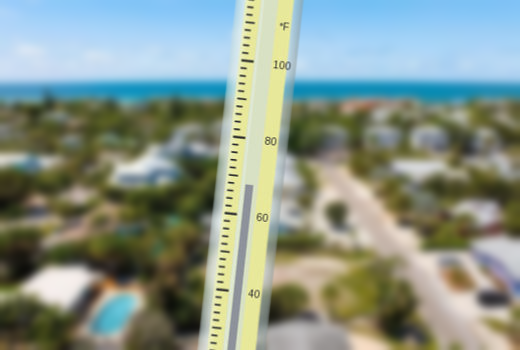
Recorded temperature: 68 °F
